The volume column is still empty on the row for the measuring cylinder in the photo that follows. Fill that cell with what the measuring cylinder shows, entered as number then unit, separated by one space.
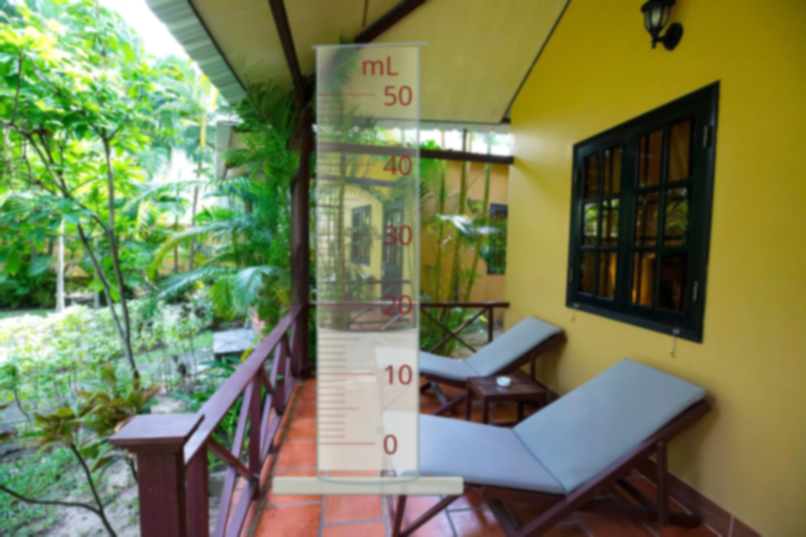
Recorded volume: 16 mL
